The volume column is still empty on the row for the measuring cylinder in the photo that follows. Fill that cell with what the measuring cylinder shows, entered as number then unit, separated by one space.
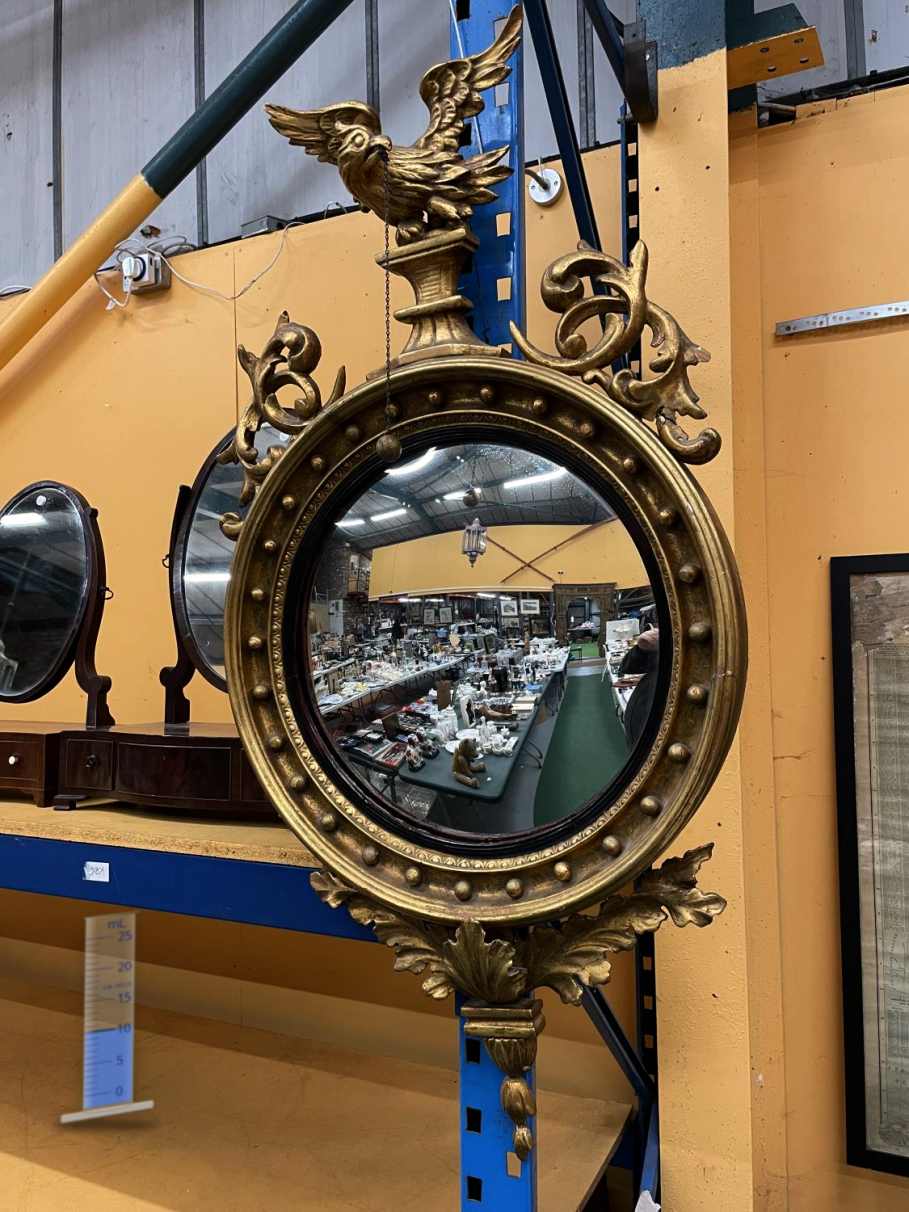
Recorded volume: 10 mL
